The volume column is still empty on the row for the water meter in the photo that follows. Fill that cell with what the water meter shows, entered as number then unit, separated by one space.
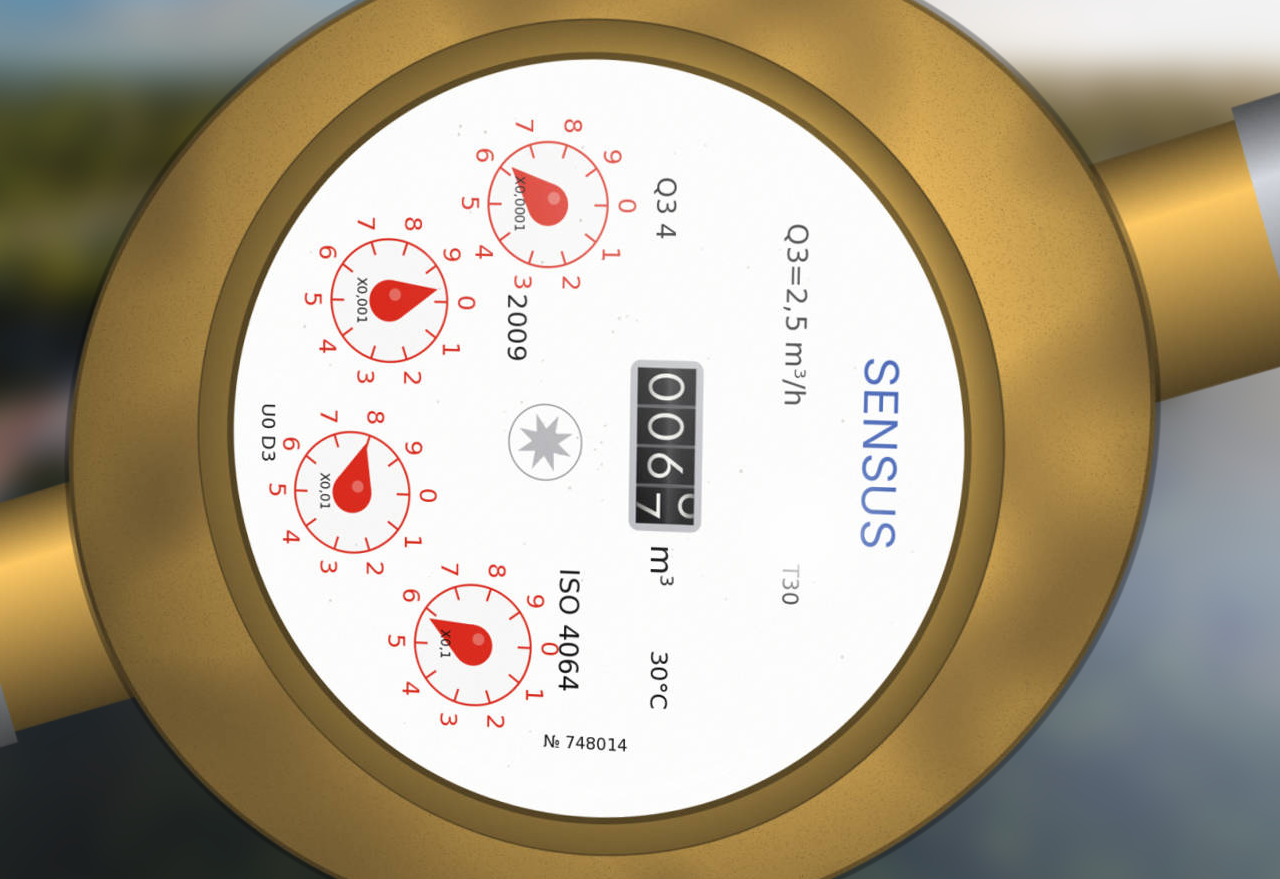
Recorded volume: 66.5796 m³
